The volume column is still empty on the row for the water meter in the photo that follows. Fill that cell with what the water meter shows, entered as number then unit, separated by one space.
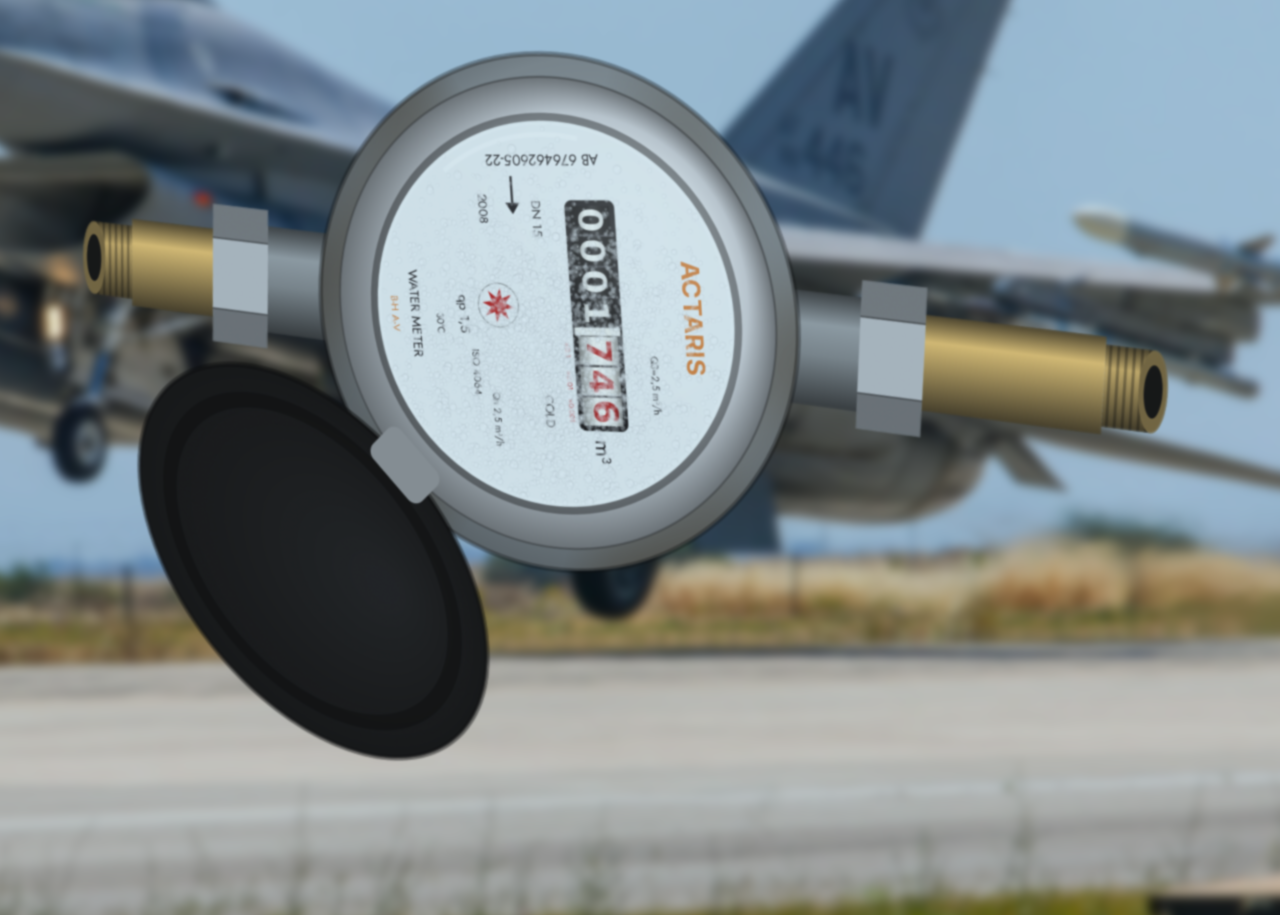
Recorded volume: 1.746 m³
